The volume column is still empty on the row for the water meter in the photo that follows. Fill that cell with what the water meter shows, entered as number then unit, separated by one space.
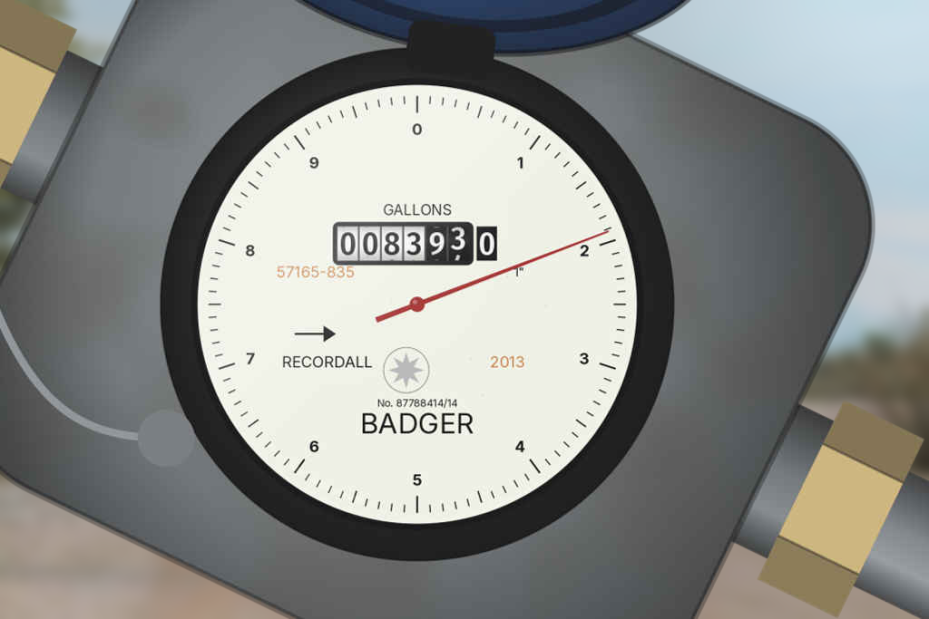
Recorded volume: 83931.9 gal
